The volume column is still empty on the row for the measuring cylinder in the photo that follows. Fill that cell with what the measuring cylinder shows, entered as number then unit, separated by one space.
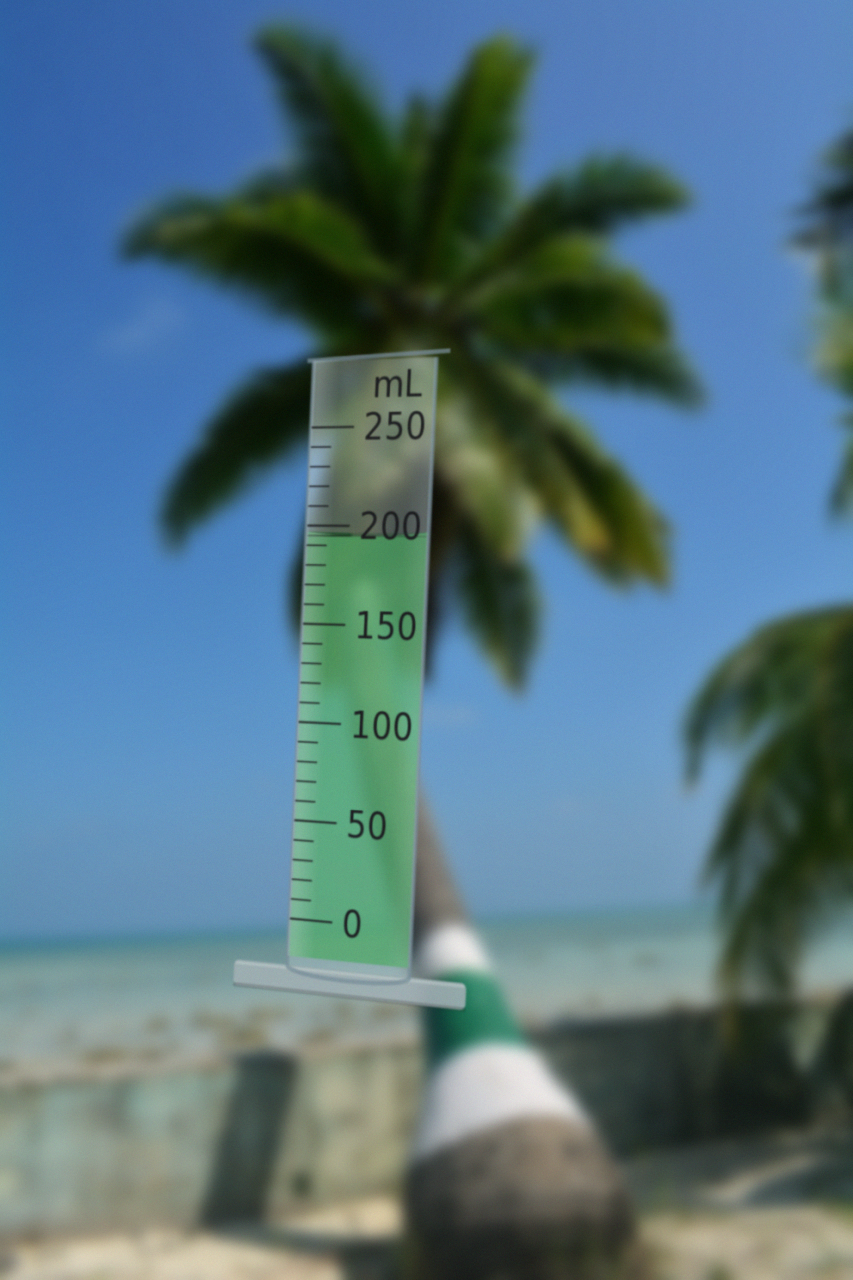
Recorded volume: 195 mL
